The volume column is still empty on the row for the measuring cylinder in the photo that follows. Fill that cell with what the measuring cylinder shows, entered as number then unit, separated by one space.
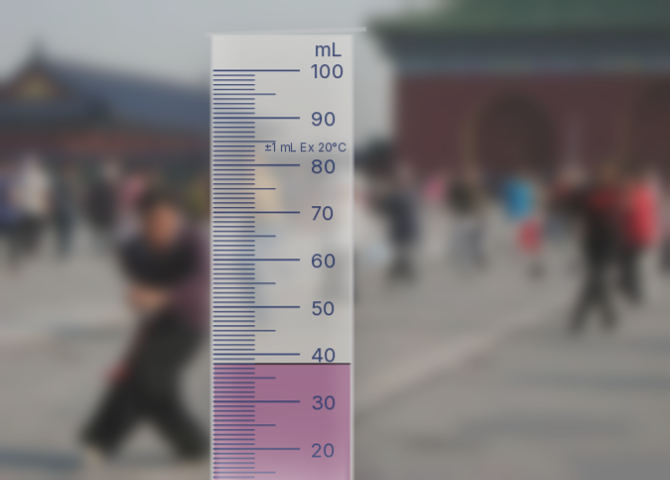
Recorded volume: 38 mL
